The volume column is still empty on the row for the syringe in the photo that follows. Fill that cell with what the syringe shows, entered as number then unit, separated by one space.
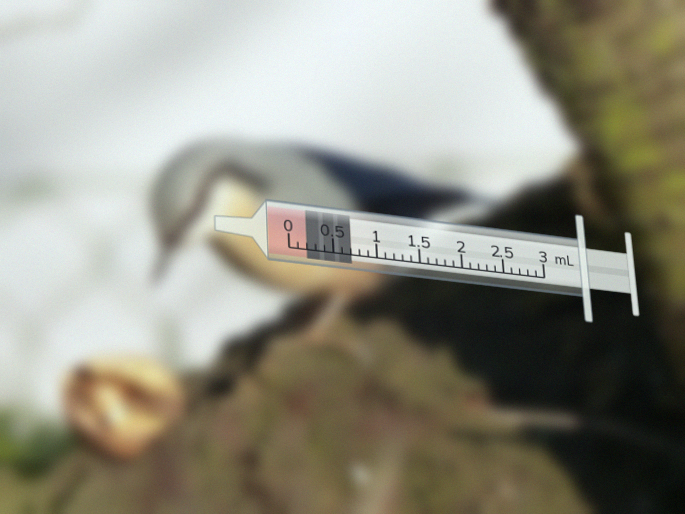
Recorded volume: 0.2 mL
